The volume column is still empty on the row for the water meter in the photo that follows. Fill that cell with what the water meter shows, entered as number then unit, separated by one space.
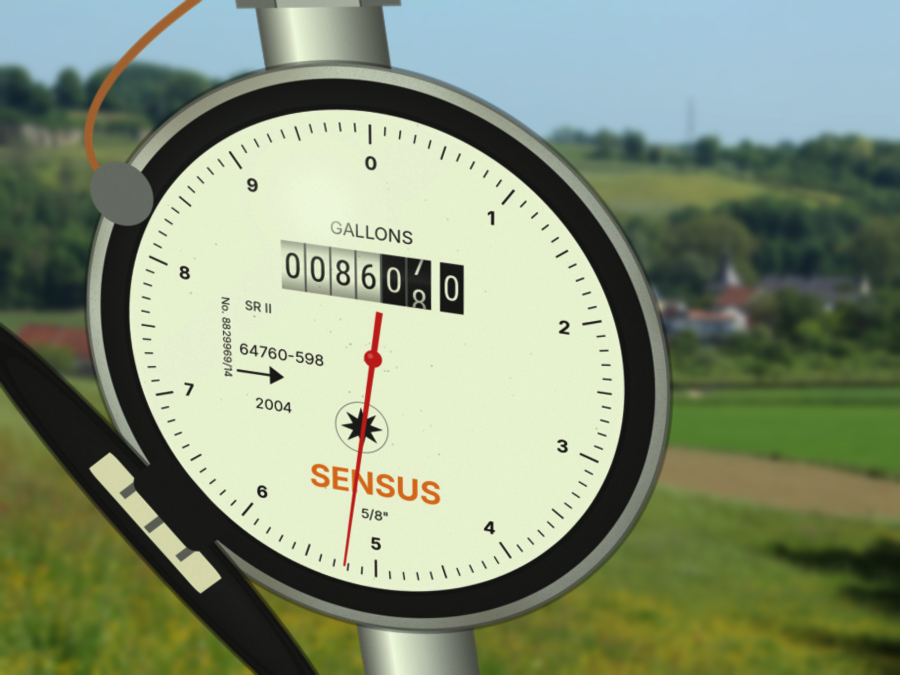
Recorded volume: 86075.2 gal
